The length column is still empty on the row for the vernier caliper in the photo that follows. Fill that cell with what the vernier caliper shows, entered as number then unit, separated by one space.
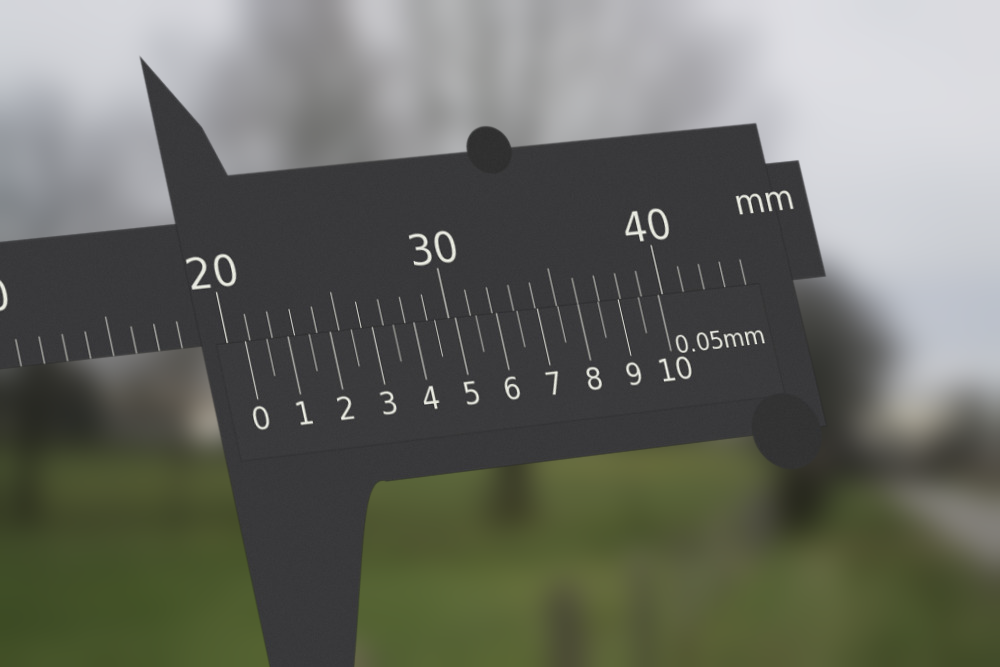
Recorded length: 20.8 mm
